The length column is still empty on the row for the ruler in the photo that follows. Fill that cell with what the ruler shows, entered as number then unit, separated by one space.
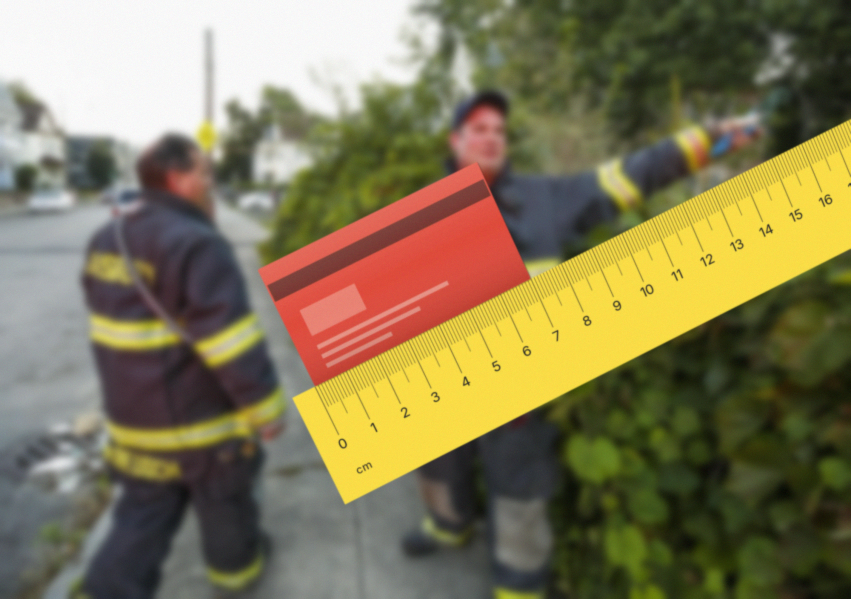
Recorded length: 7 cm
